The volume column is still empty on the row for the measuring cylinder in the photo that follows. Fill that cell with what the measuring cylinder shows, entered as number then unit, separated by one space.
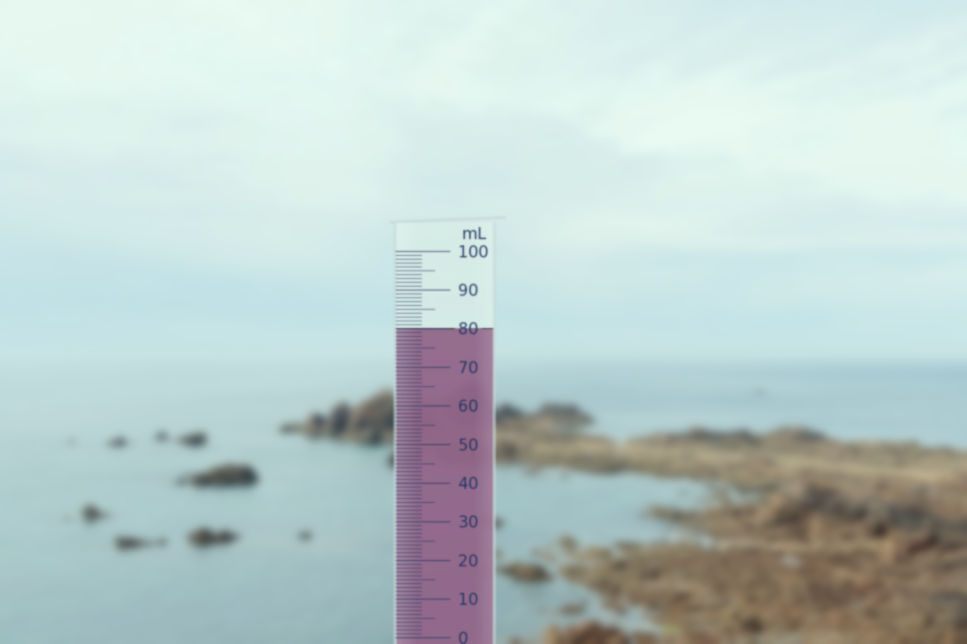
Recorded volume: 80 mL
